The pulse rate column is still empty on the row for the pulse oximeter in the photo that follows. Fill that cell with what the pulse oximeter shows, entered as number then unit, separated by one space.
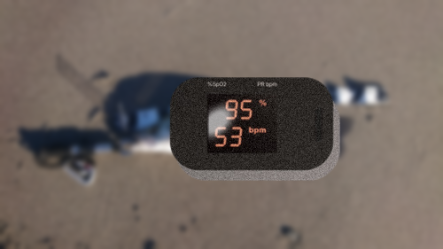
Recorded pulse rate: 53 bpm
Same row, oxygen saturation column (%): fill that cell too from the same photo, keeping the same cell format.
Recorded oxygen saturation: 95 %
